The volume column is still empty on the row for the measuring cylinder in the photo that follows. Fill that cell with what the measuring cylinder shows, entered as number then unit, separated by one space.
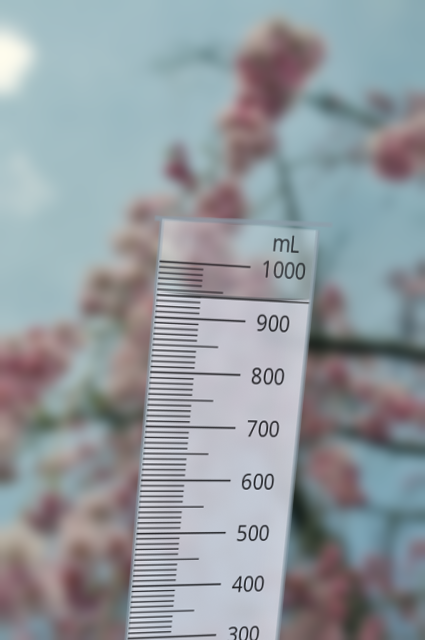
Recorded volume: 940 mL
